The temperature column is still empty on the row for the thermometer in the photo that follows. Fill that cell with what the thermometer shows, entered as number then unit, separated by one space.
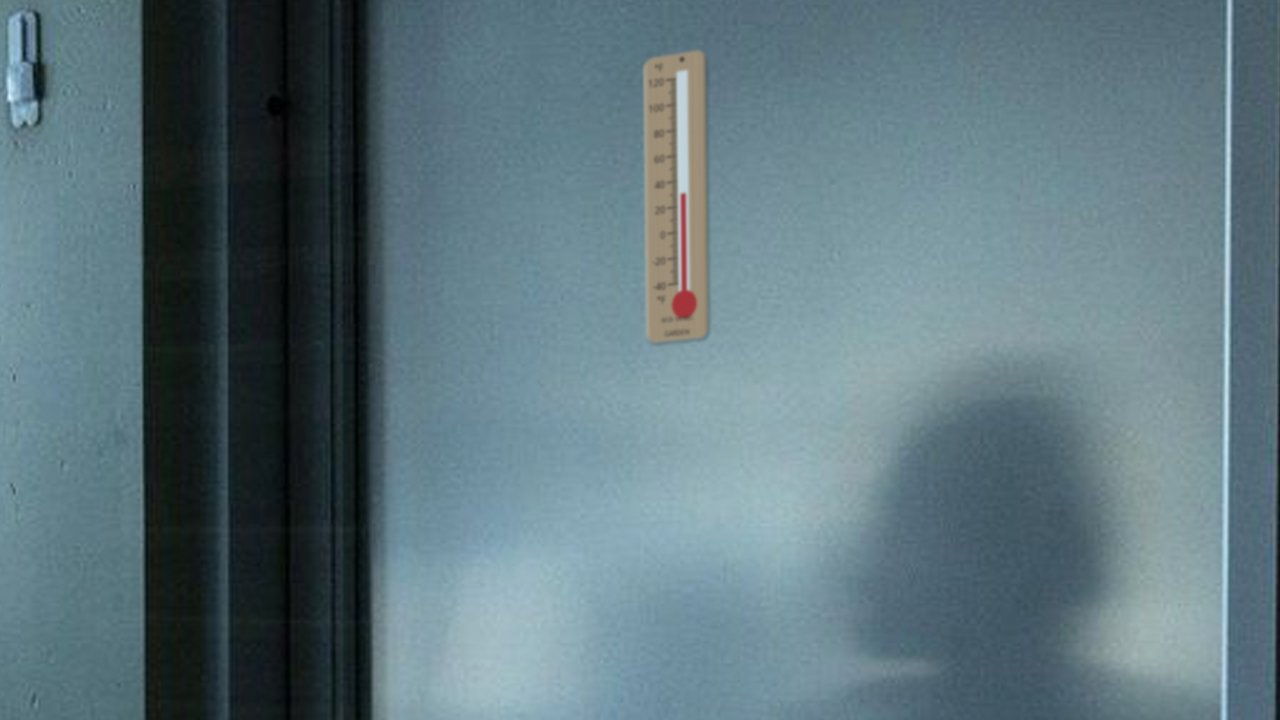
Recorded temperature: 30 °F
